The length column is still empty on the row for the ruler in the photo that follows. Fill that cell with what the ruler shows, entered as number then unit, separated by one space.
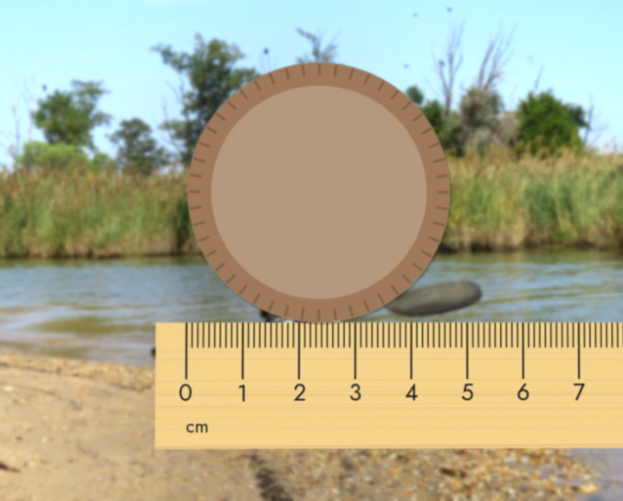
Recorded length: 4.7 cm
